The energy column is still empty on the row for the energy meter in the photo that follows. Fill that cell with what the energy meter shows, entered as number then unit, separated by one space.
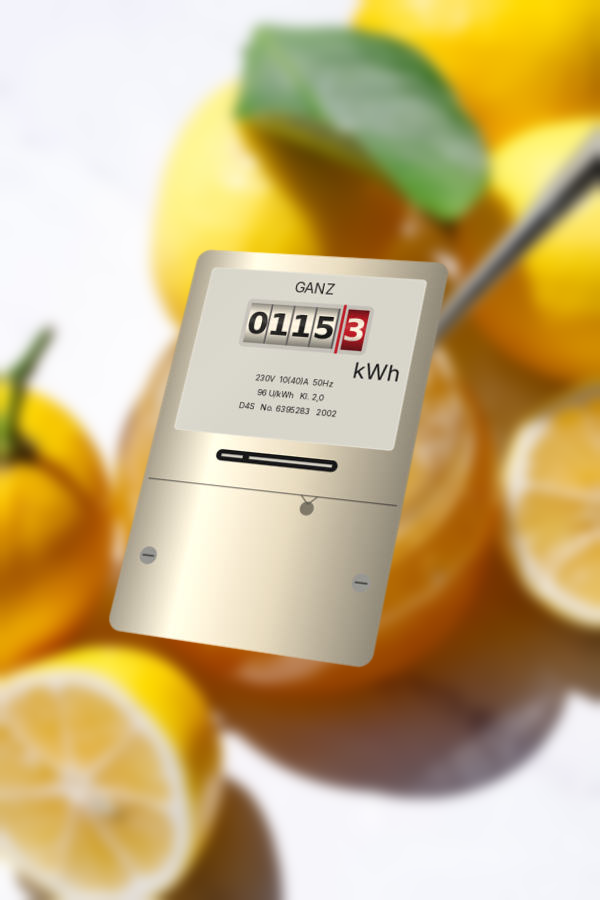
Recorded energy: 115.3 kWh
